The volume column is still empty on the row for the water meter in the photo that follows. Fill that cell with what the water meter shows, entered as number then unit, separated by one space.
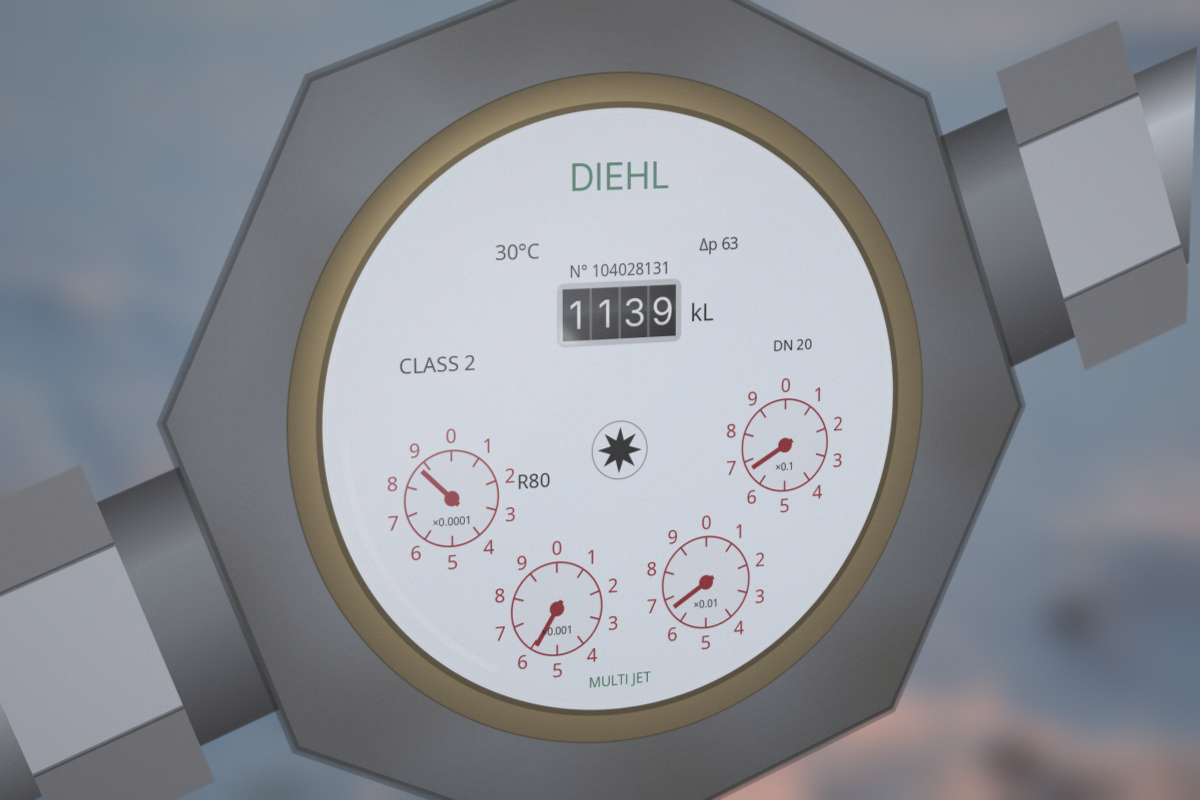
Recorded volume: 1139.6658 kL
